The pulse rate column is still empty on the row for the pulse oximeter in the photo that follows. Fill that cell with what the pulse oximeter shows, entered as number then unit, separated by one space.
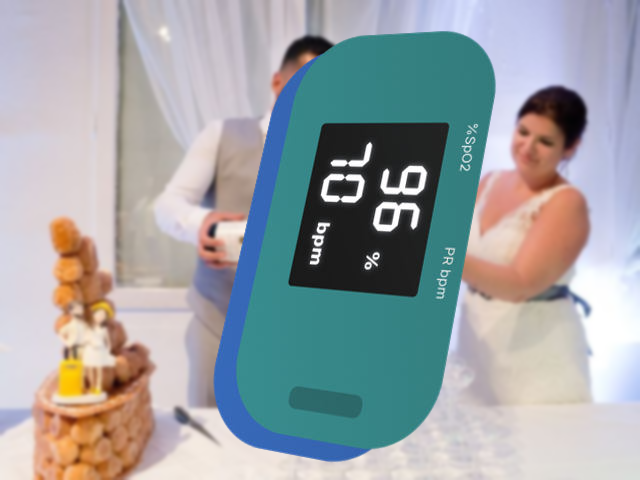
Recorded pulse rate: 70 bpm
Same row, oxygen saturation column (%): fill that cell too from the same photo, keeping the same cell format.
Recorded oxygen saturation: 96 %
